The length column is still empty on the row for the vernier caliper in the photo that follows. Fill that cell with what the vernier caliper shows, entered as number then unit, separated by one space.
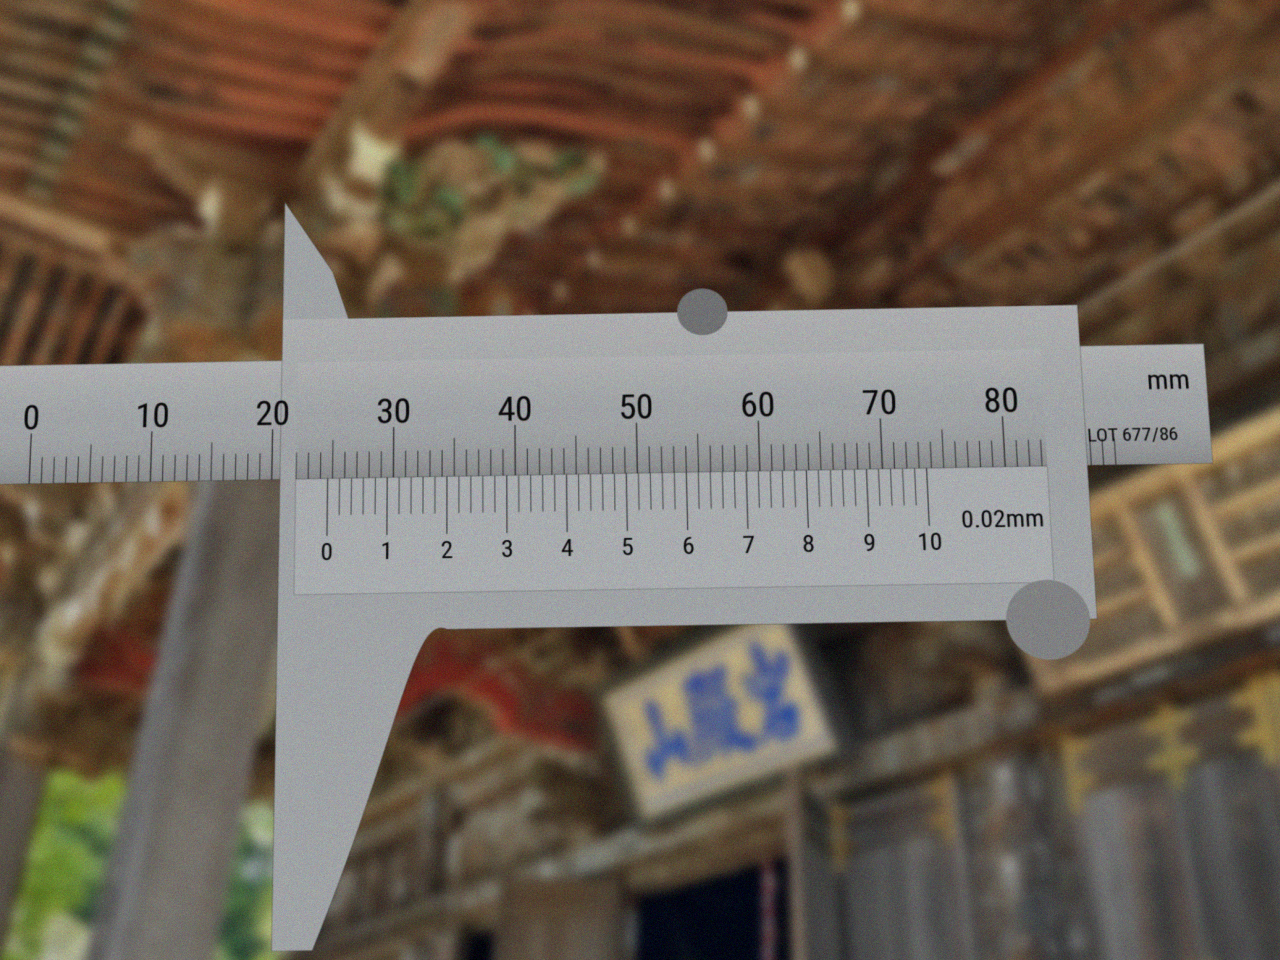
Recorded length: 24.6 mm
